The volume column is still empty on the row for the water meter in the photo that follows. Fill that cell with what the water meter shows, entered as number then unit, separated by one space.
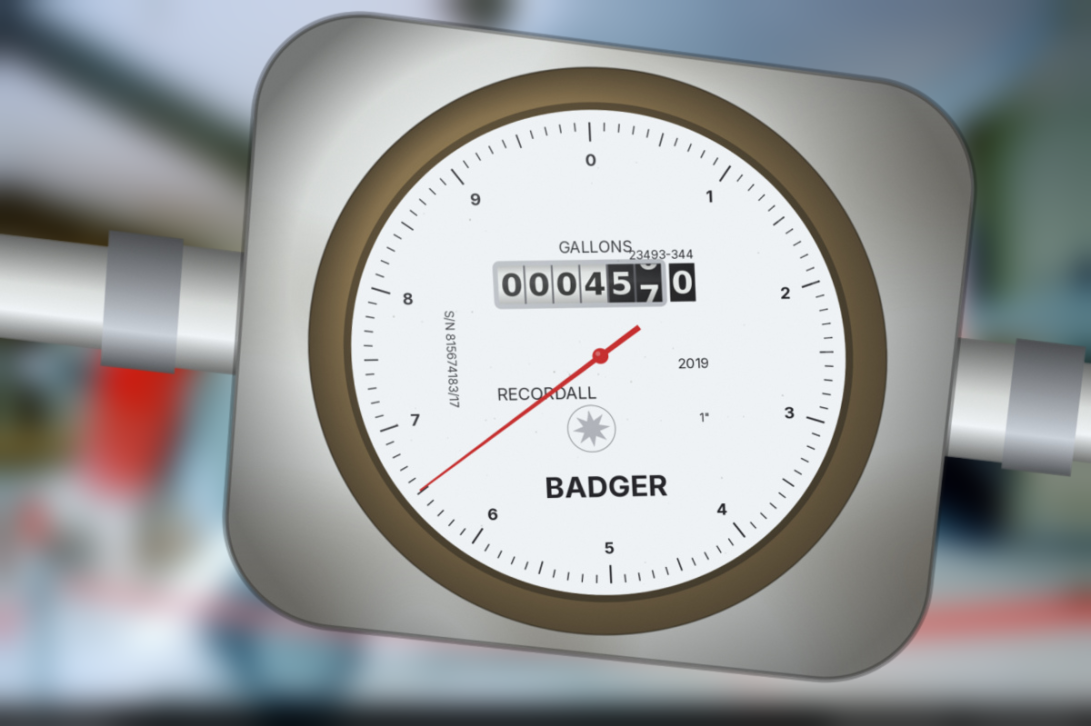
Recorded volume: 4566.5 gal
